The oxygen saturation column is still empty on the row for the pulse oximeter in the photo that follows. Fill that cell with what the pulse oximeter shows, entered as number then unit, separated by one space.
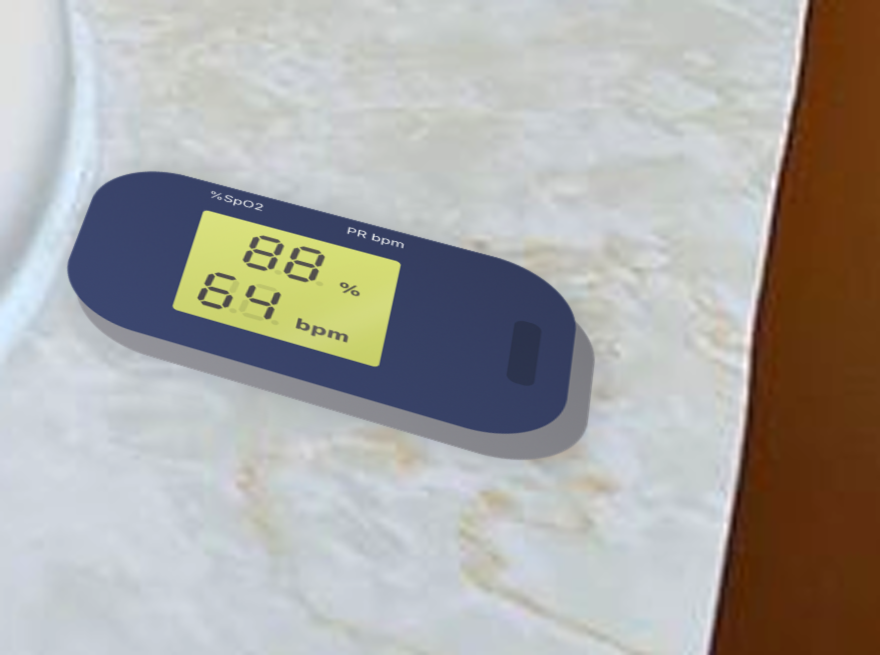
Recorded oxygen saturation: 88 %
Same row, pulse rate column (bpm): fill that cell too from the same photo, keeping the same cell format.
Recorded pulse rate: 64 bpm
